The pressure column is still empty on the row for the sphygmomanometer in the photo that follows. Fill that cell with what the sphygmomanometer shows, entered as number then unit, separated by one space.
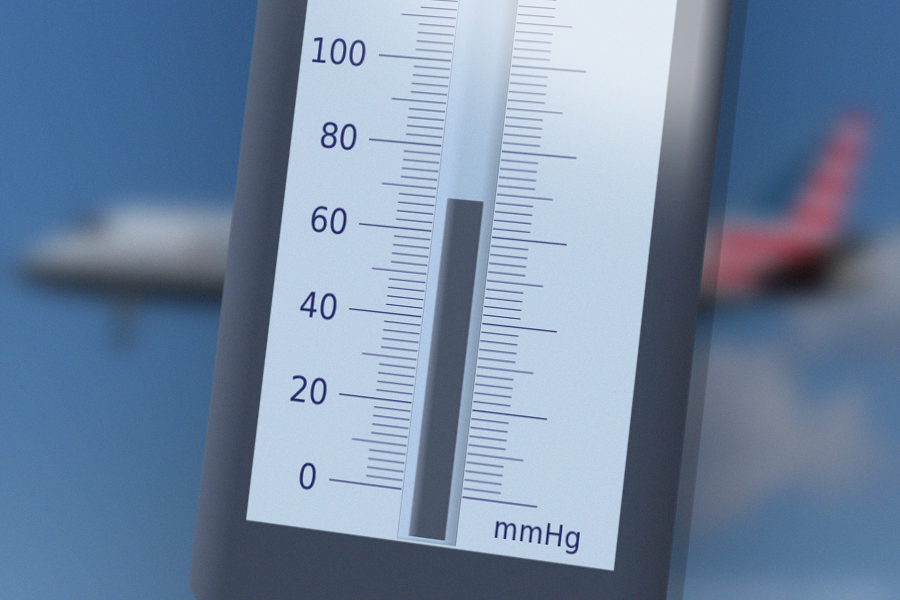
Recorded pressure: 68 mmHg
